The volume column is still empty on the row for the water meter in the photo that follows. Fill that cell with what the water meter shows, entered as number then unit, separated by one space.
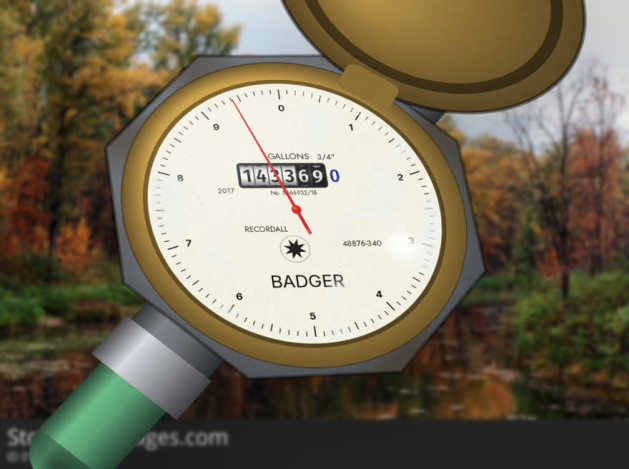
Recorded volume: 1433689.4 gal
